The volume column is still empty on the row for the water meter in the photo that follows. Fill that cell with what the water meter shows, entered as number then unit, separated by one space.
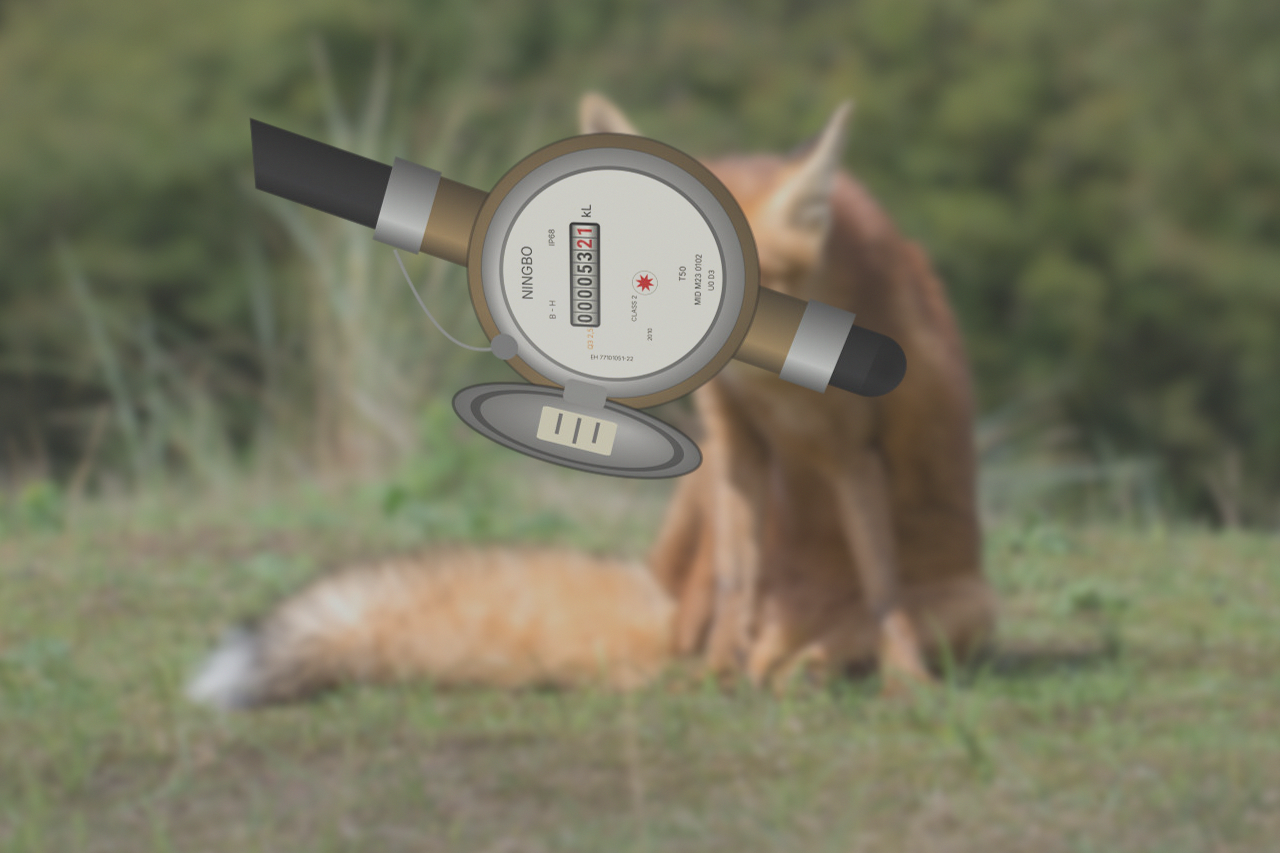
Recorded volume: 53.21 kL
